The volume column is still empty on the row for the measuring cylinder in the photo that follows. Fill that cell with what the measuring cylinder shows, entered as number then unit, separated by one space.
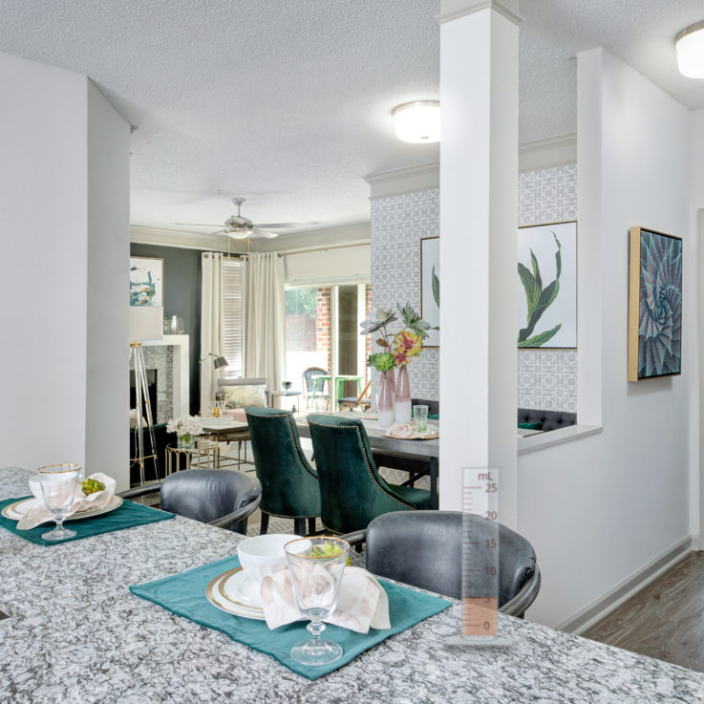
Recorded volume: 5 mL
